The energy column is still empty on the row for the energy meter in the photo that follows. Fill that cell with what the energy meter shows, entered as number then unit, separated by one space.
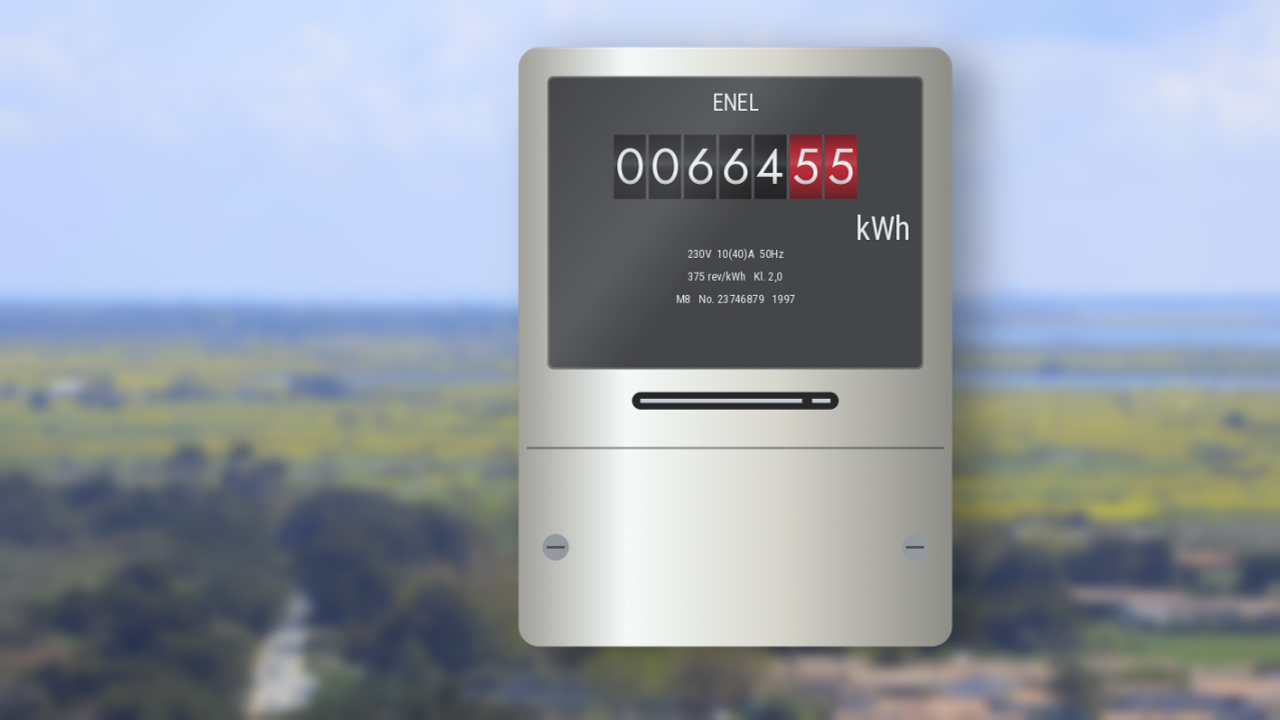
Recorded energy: 664.55 kWh
